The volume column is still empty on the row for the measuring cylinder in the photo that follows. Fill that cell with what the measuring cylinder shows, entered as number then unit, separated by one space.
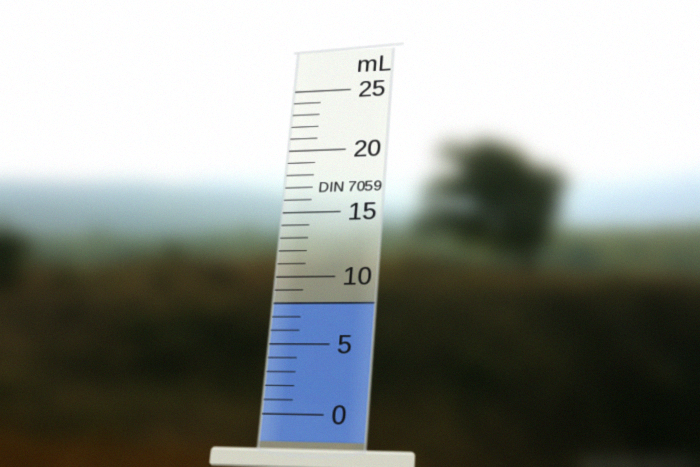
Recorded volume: 8 mL
